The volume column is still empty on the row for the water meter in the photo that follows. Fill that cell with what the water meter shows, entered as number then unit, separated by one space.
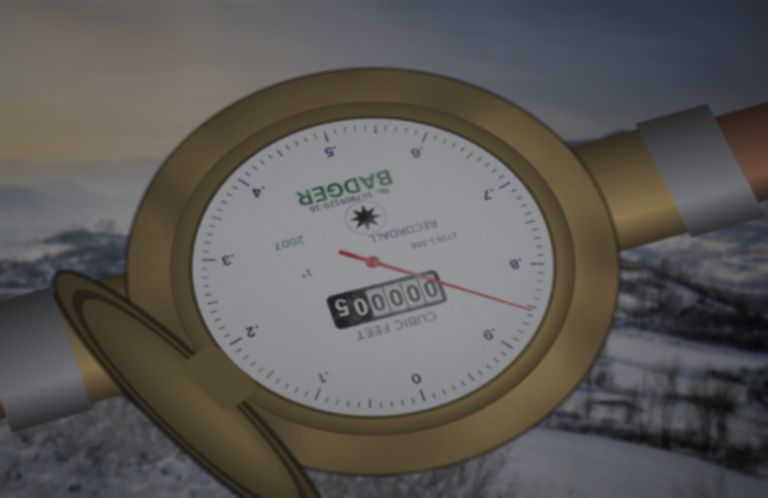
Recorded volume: 4.85 ft³
